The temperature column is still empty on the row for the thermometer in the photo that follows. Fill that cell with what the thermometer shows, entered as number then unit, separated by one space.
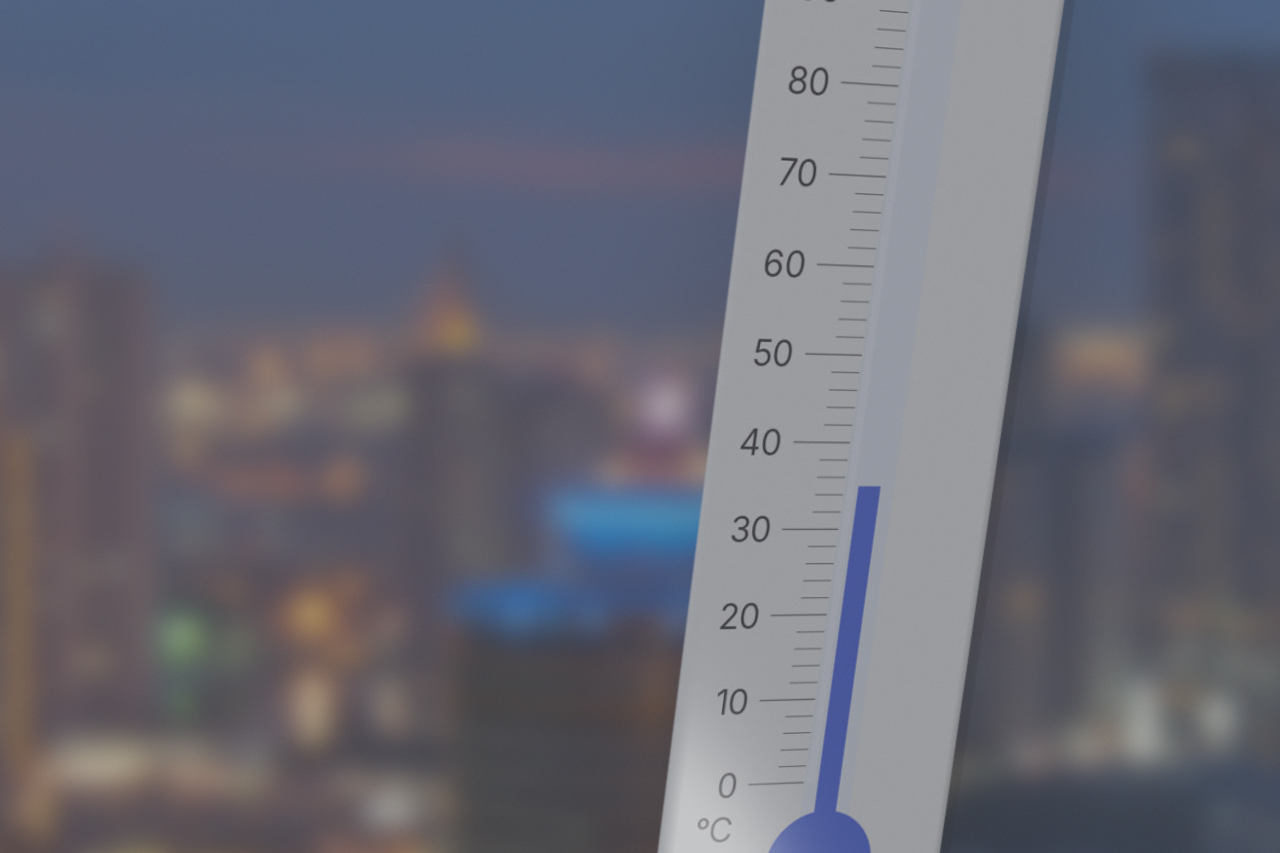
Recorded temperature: 35 °C
